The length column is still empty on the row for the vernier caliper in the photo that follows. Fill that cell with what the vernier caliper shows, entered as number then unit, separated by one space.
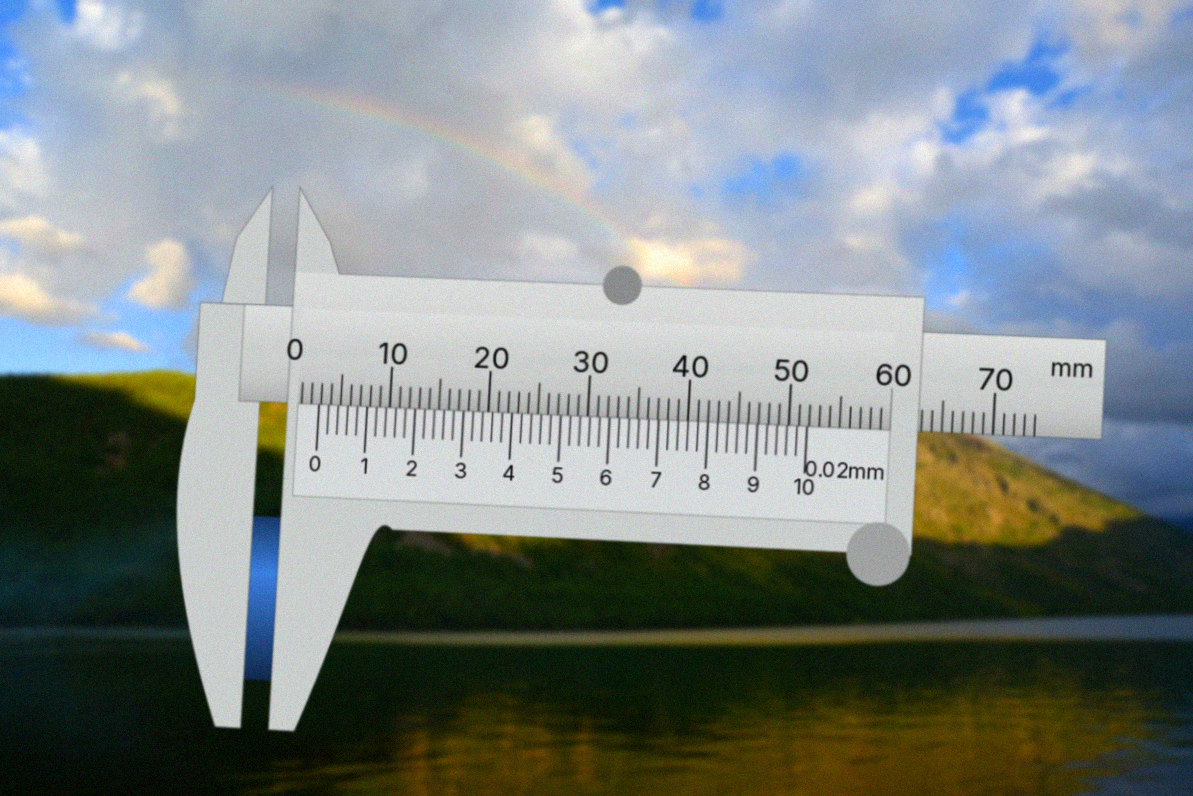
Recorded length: 2.8 mm
